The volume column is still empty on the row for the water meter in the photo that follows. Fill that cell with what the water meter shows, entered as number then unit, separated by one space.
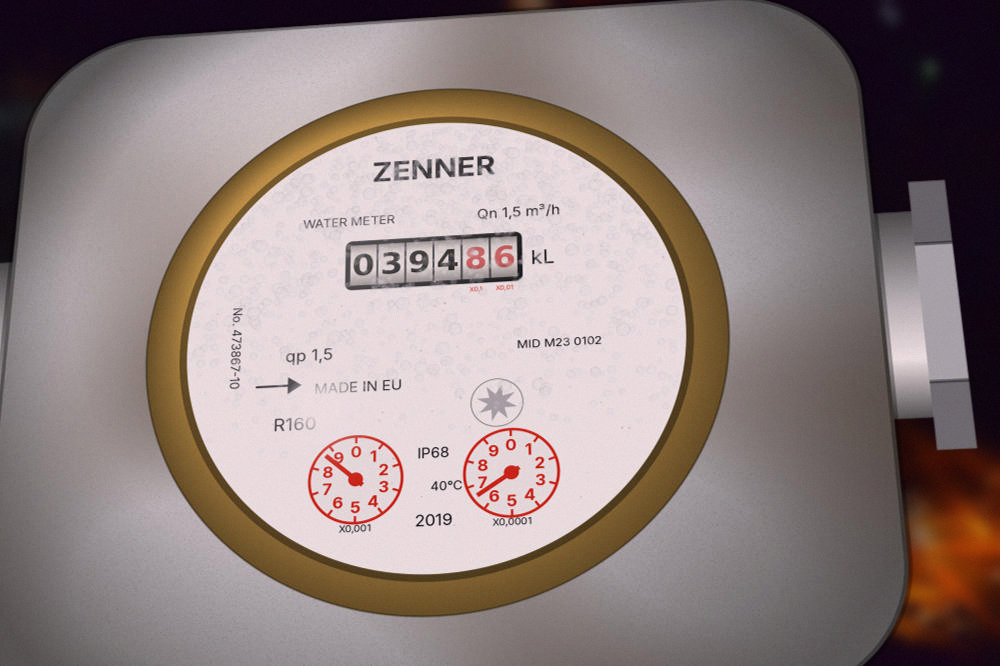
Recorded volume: 394.8686 kL
